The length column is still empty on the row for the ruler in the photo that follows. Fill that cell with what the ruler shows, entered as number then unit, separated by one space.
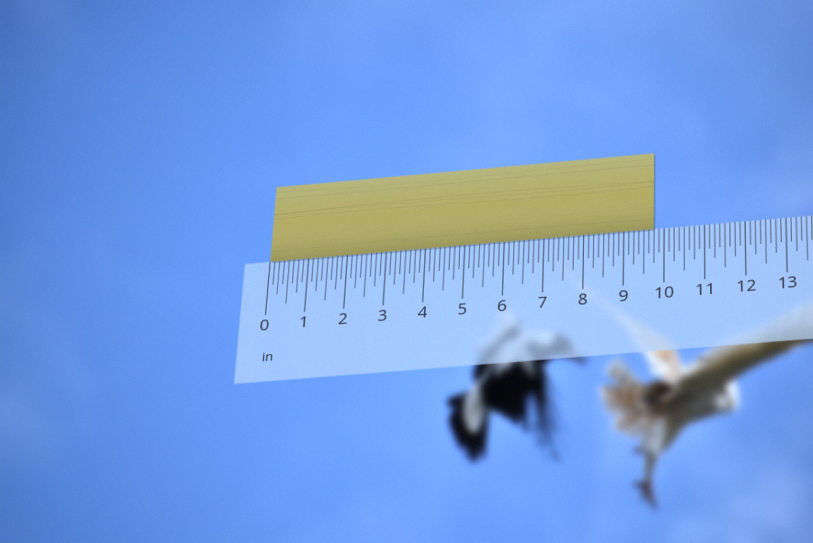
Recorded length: 9.75 in
